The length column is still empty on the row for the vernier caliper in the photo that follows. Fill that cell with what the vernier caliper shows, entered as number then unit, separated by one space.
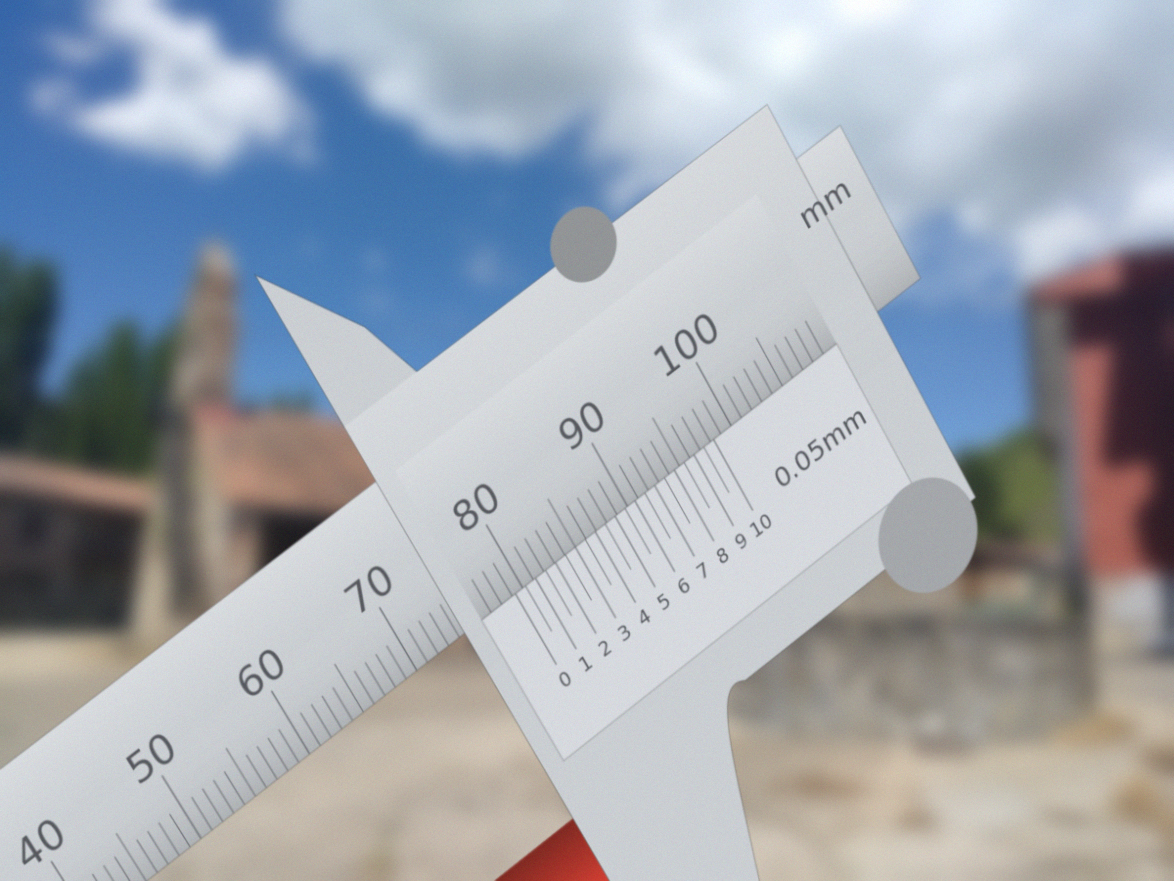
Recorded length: 79.3 mm
